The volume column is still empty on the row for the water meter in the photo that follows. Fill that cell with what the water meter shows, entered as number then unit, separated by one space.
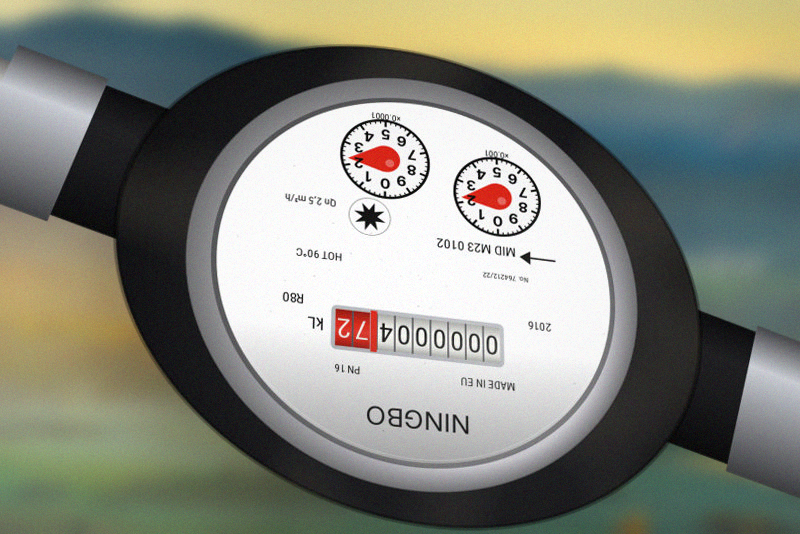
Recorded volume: 4.7222 kL
